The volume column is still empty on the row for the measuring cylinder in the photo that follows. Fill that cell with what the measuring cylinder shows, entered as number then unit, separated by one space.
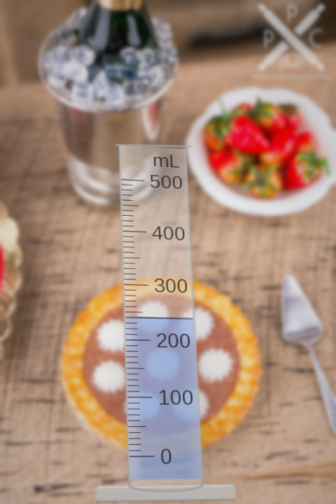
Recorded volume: 240 mL
